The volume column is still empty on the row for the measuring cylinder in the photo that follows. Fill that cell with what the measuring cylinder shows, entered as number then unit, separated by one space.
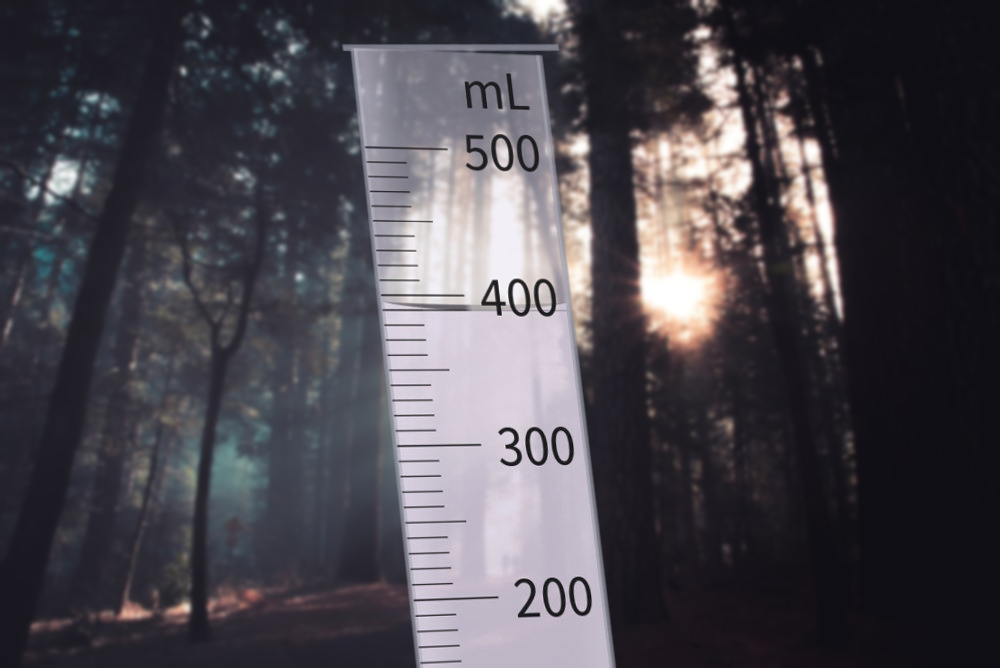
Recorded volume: 390 mL
